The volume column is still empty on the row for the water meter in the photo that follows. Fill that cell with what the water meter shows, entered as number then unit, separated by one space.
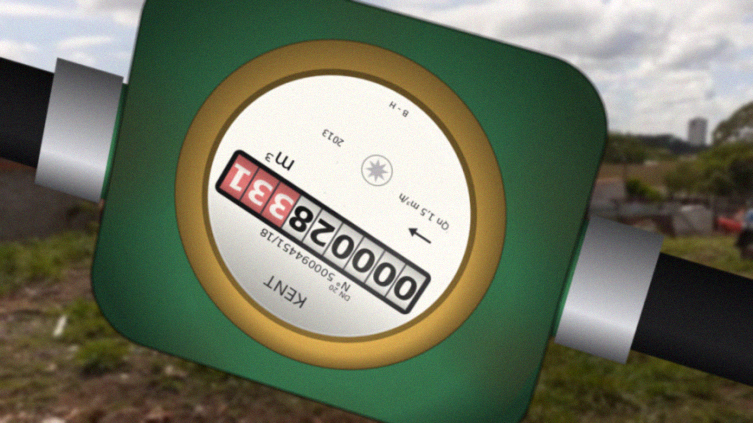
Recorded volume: 28.331 m³
